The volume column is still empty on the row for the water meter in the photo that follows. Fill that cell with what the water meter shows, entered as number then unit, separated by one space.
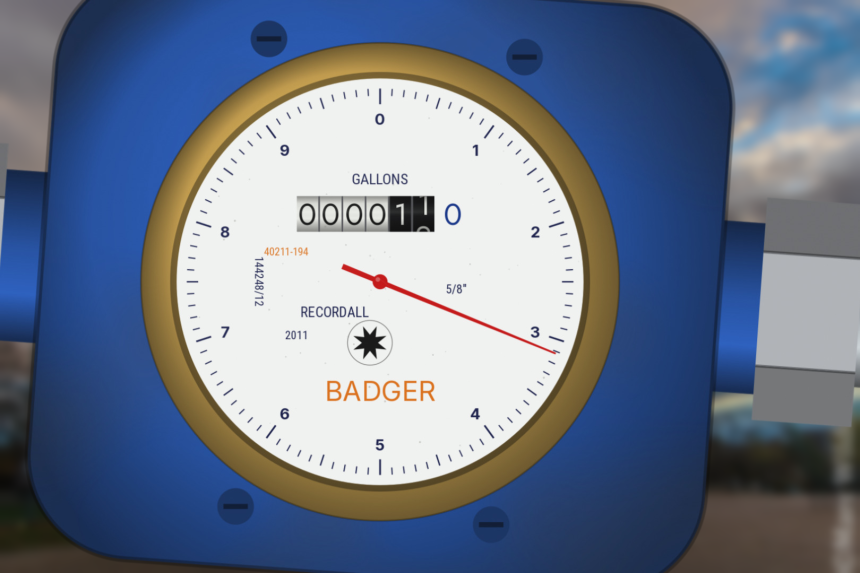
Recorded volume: 113.1 gal
